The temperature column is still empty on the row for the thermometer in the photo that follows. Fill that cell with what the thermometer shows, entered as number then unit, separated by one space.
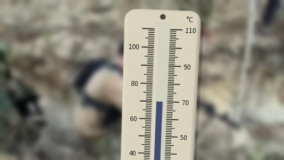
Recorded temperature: 70 °C
